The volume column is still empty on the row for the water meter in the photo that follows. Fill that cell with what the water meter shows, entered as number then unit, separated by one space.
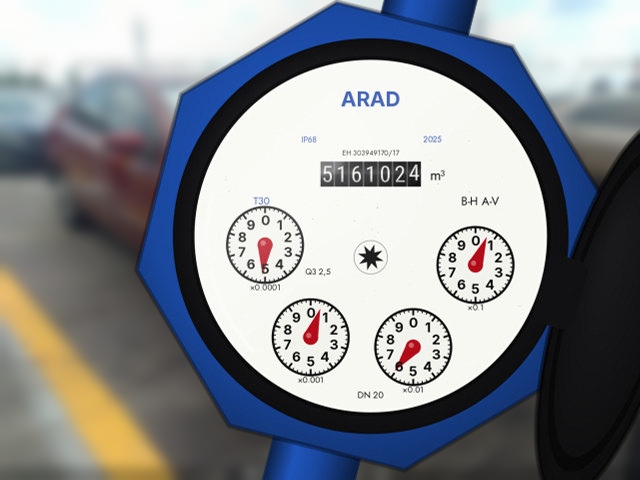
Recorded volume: 5161024.0605 m³
